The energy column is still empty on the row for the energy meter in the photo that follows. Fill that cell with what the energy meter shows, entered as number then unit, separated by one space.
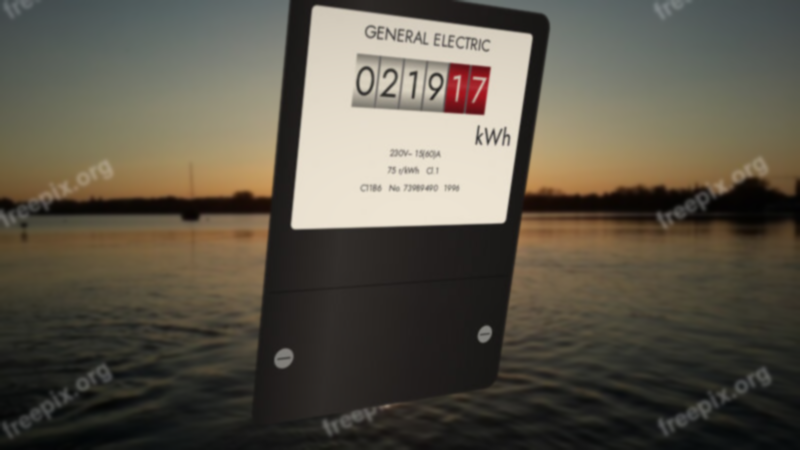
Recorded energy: 219.17 kWh
